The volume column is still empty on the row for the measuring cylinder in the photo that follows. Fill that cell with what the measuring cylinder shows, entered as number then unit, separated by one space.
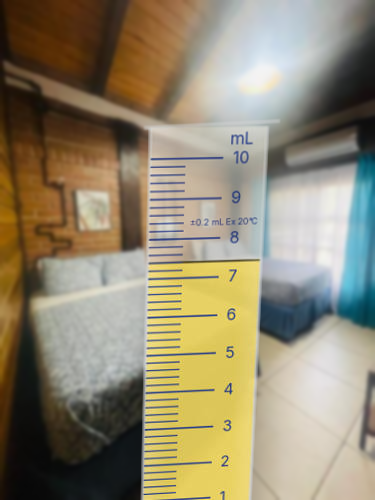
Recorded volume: 7.4 mL
